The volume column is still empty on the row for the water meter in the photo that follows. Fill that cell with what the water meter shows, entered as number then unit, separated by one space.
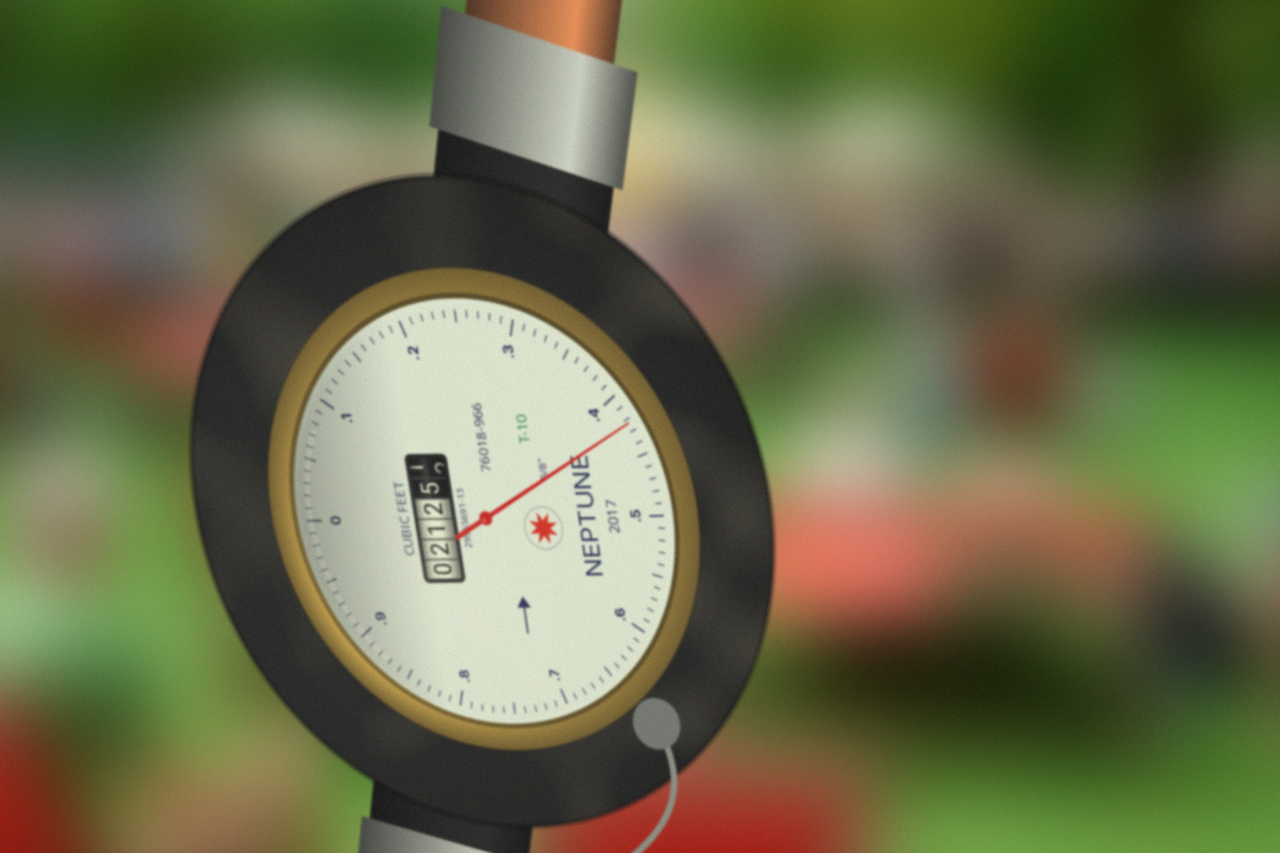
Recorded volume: 21251.42 ft³
